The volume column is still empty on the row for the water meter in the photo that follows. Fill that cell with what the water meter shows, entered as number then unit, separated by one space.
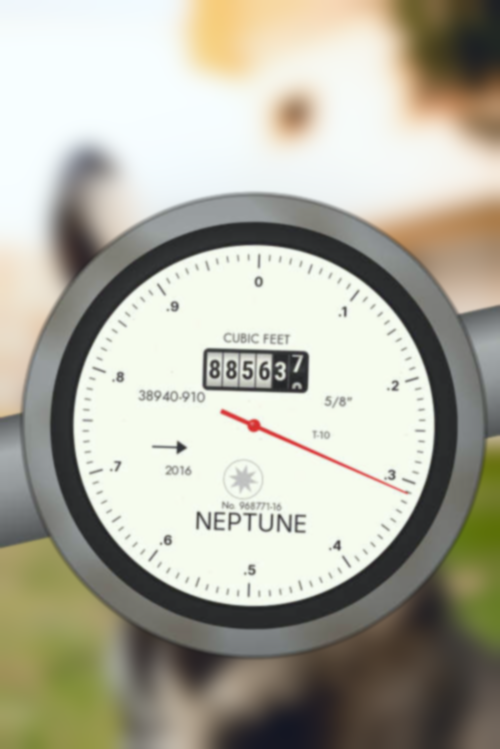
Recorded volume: 885637.31 ft³
